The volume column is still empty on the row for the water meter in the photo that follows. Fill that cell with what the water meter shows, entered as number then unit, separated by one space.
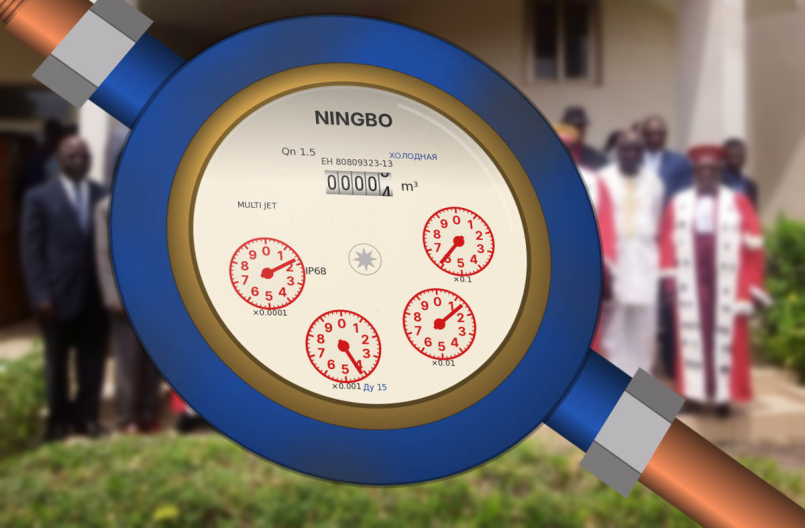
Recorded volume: 3.6141 m³
